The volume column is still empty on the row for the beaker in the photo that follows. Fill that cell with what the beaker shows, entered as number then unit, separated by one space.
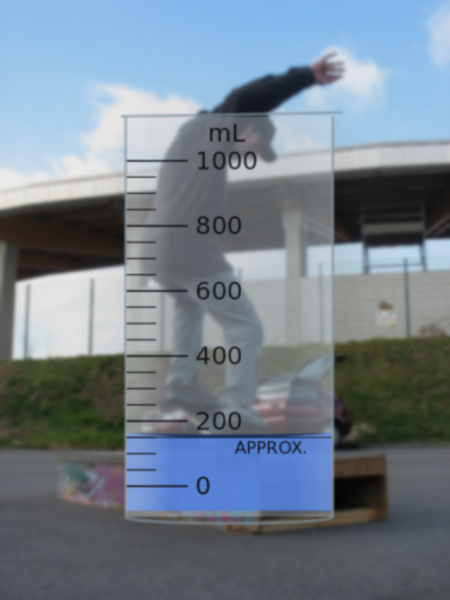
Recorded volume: 150 mL
